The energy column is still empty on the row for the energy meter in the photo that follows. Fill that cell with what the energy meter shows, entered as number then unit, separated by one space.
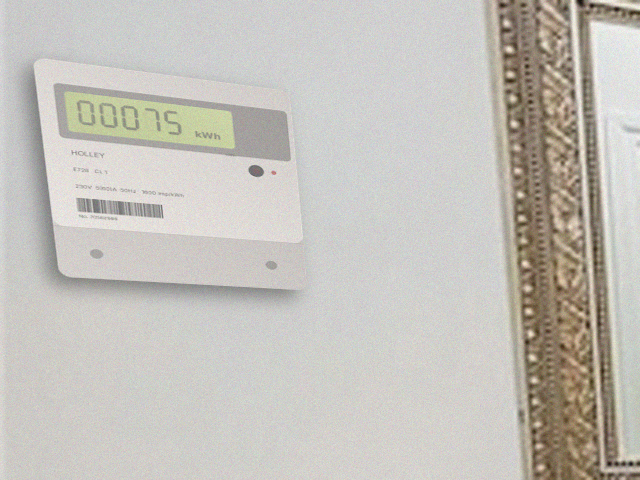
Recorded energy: 75 kWh
